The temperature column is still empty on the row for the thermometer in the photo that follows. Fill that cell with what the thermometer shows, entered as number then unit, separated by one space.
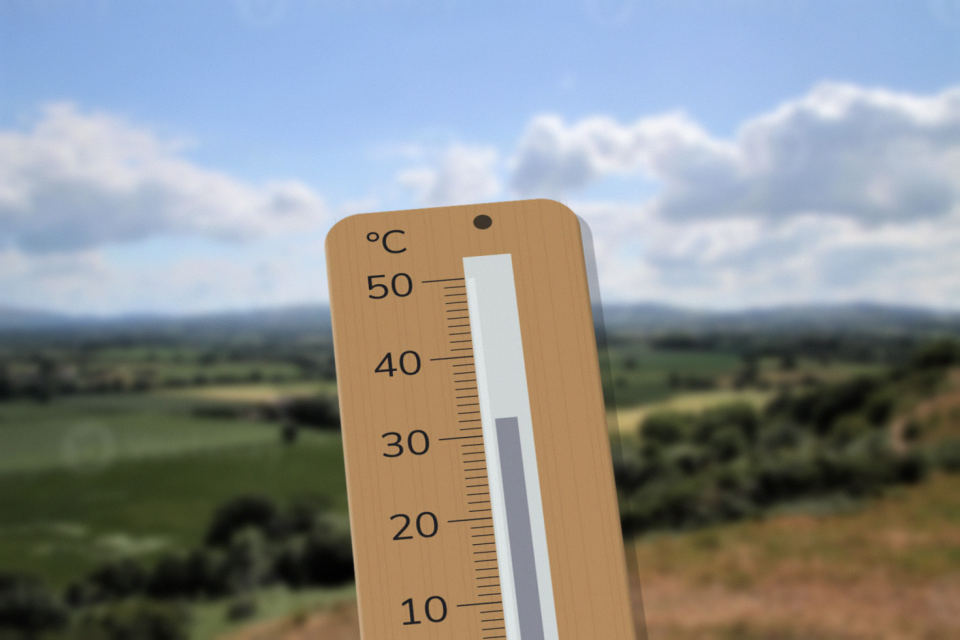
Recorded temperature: 32 °C
